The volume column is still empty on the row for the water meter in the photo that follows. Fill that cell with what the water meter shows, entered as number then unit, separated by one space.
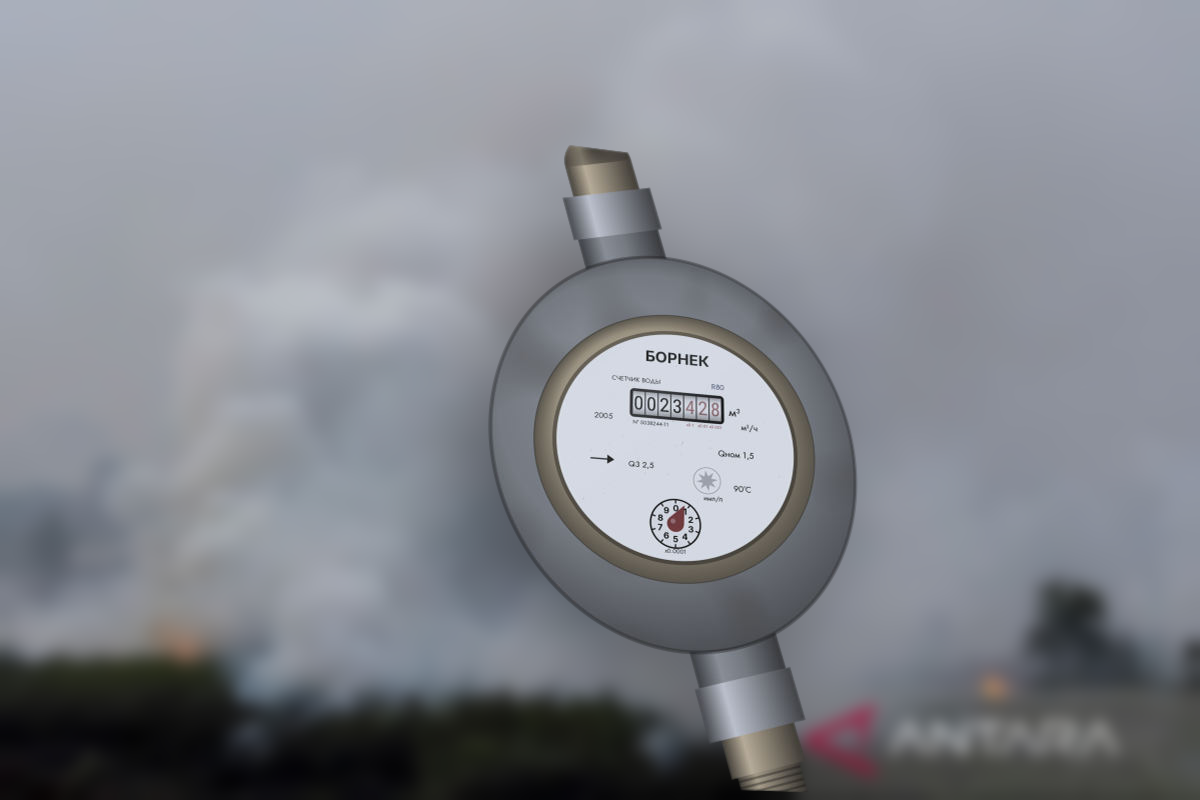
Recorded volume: 23.4280 m³
